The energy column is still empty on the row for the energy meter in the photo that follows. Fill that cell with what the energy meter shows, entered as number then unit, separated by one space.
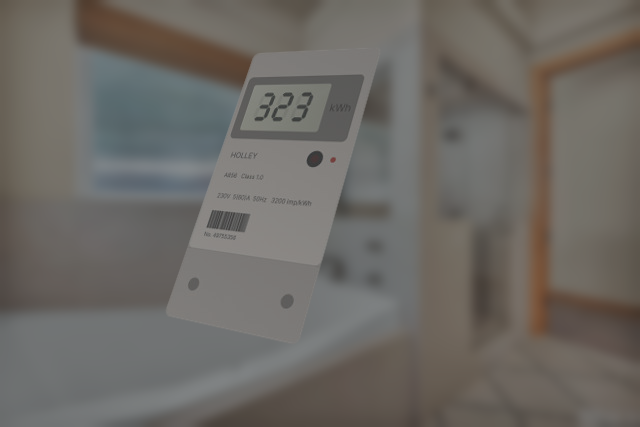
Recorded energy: 323 kWh
